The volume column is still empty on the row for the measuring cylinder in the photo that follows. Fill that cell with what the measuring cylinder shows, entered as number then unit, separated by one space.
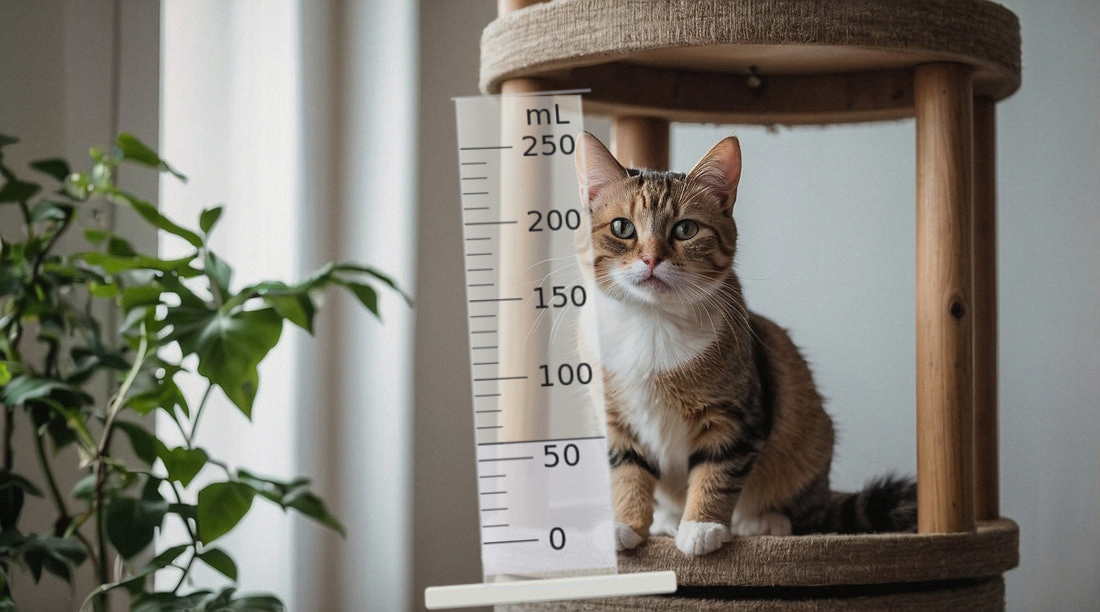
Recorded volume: 60 mL
